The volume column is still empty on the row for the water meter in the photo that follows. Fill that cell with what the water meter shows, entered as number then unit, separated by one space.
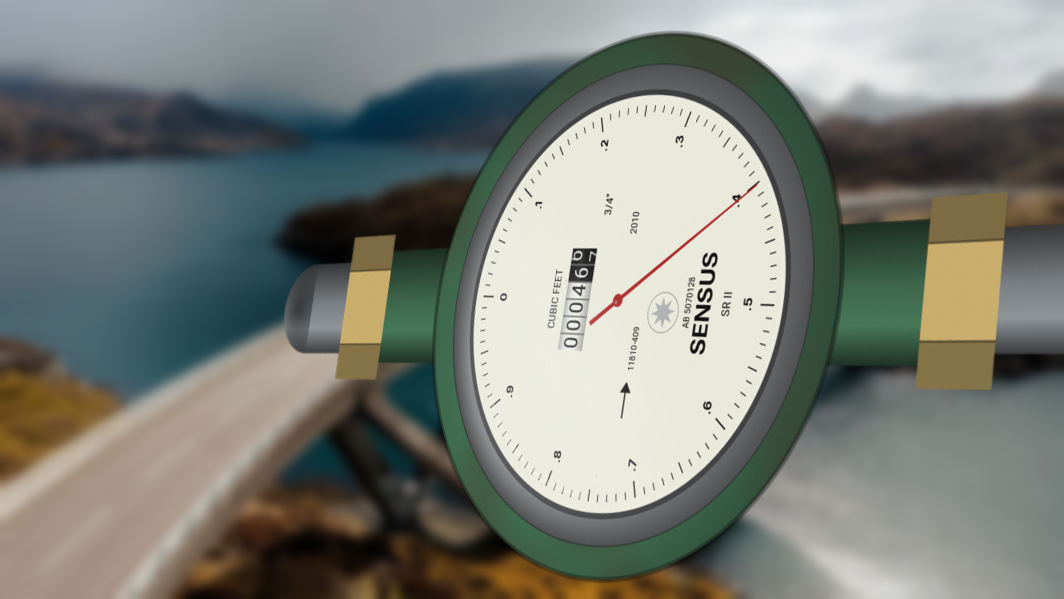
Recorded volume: 466.40 ft³
